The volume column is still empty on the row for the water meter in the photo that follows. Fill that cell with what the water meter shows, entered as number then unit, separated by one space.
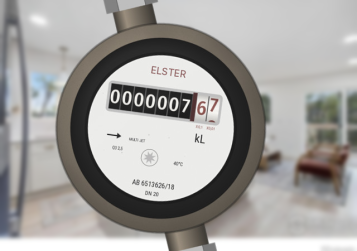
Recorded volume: 7.67 kL
